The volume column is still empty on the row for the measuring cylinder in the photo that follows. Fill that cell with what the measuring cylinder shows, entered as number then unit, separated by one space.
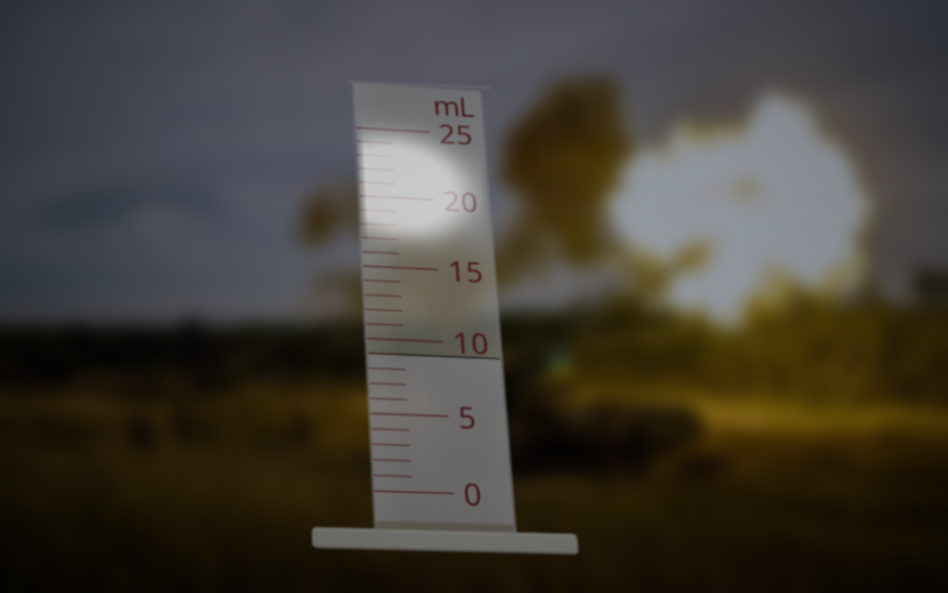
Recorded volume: 9 mL
